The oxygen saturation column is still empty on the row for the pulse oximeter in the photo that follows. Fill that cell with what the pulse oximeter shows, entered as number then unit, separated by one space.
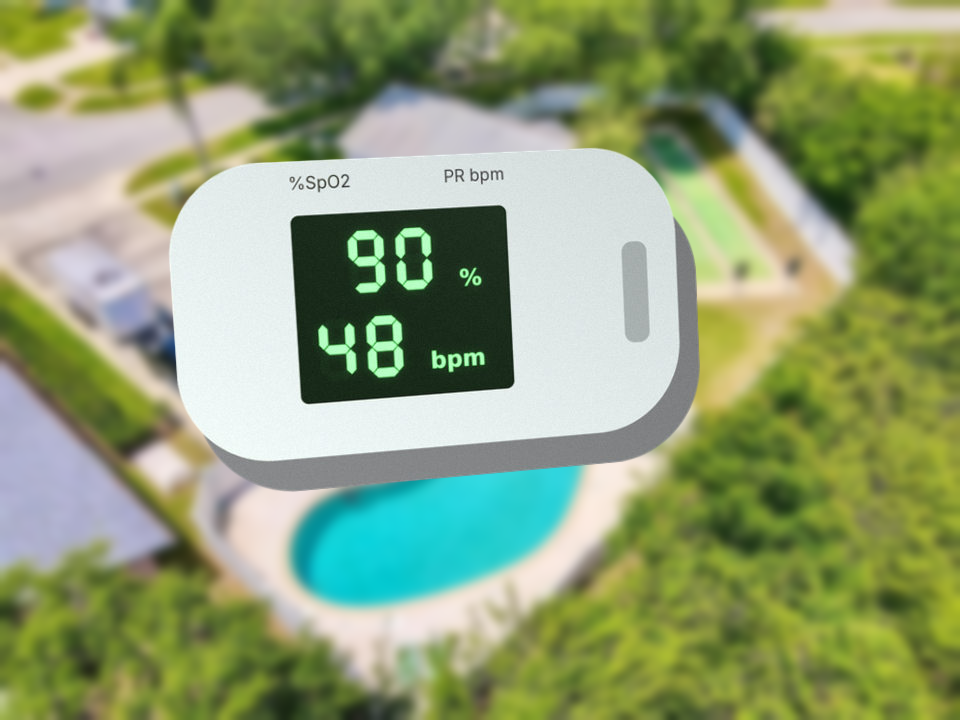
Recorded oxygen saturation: 90 %
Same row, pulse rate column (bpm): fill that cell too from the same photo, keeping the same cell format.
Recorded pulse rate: 48 bpm
